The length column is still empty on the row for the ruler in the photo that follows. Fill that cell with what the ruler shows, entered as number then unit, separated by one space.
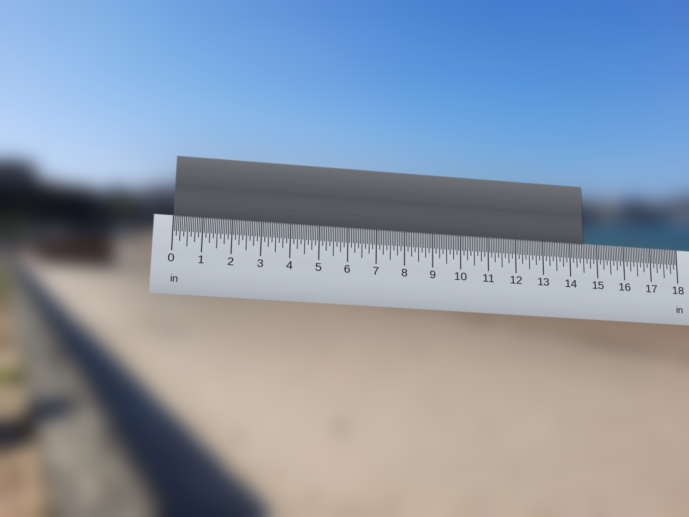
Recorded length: 14.5 in
